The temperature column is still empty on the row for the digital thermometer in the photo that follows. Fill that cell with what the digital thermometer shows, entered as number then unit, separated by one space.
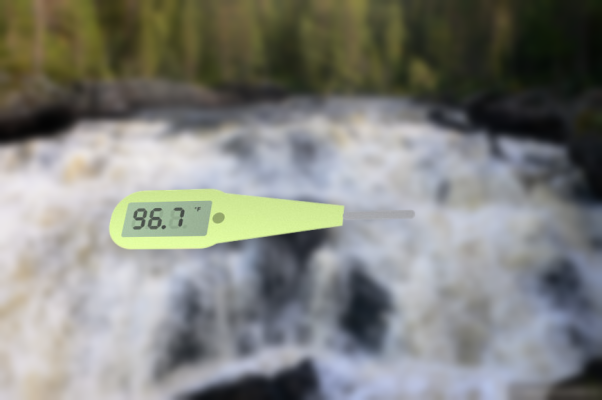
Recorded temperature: 96.7 °F
